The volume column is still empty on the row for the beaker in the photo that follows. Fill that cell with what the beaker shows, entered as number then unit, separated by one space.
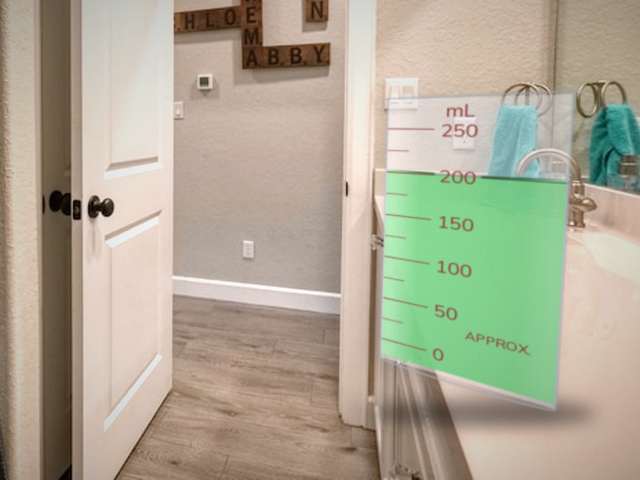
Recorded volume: 200 mL
